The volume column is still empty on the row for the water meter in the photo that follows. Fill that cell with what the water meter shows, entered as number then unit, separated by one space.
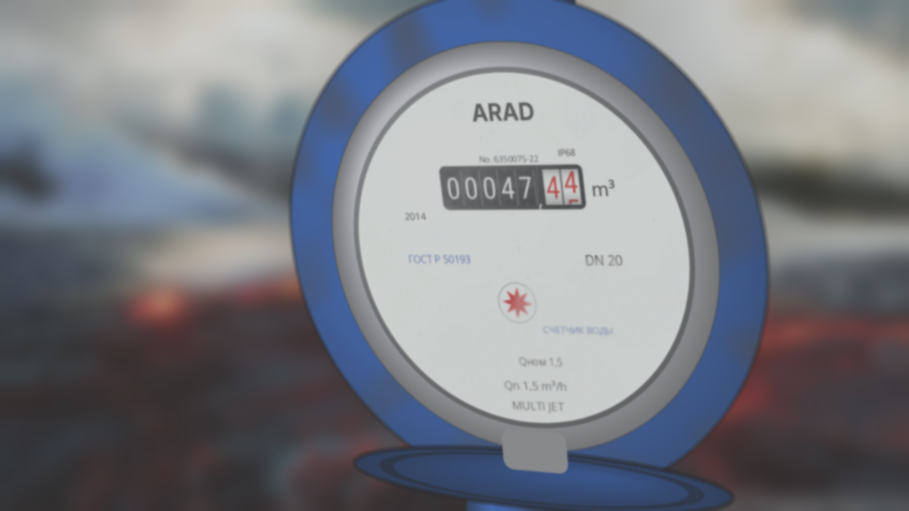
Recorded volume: 47.44 m³
